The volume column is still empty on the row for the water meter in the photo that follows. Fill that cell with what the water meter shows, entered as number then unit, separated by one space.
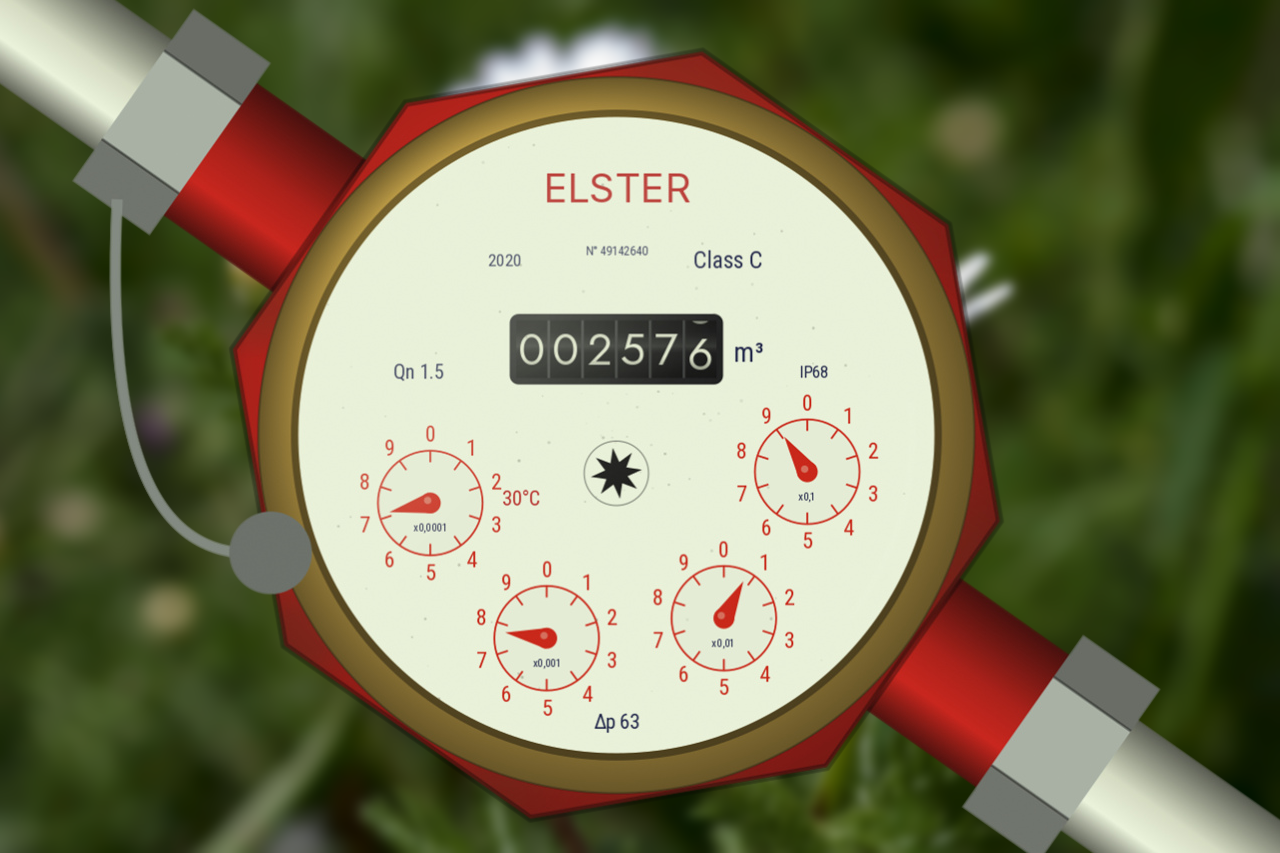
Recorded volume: 2575.9077 m³
